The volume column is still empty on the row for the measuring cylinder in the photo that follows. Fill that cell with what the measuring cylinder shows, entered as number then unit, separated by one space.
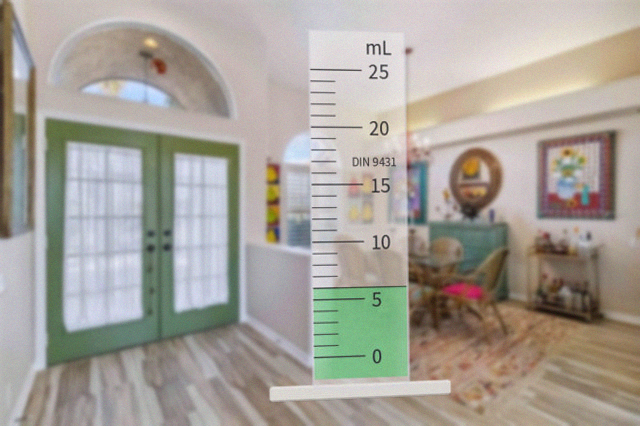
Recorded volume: 6 mL
